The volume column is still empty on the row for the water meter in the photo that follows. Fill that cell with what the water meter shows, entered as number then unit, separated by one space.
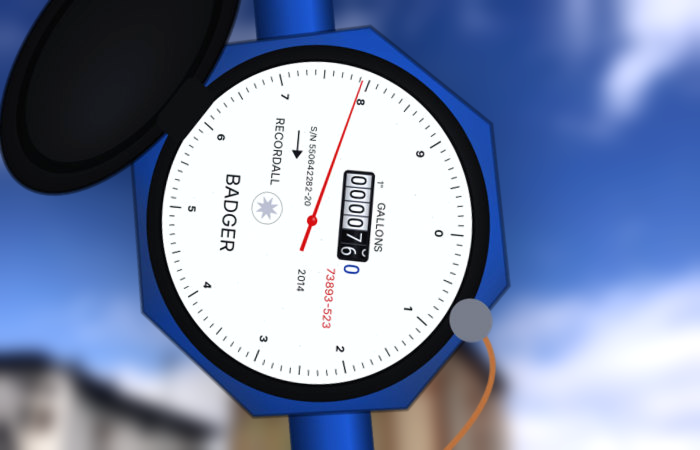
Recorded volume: 757.9 gal
